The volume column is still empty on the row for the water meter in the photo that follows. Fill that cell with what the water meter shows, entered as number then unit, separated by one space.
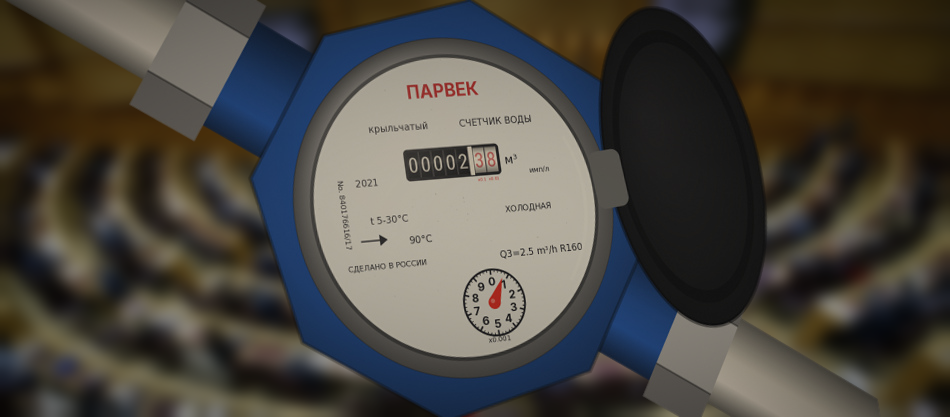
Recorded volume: 2.380 m³
